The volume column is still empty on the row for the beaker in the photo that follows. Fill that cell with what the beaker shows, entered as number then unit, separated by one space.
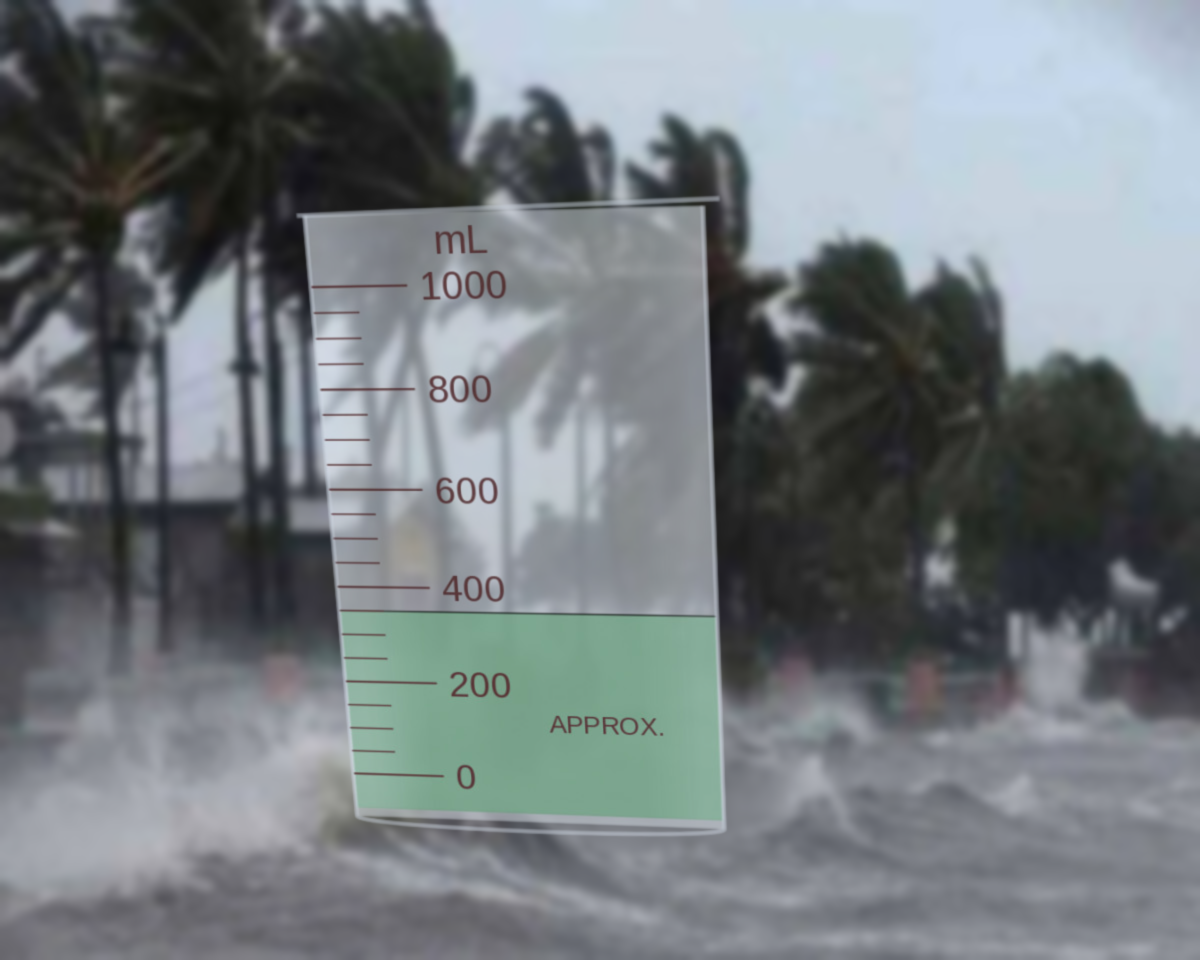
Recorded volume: 350 mL
